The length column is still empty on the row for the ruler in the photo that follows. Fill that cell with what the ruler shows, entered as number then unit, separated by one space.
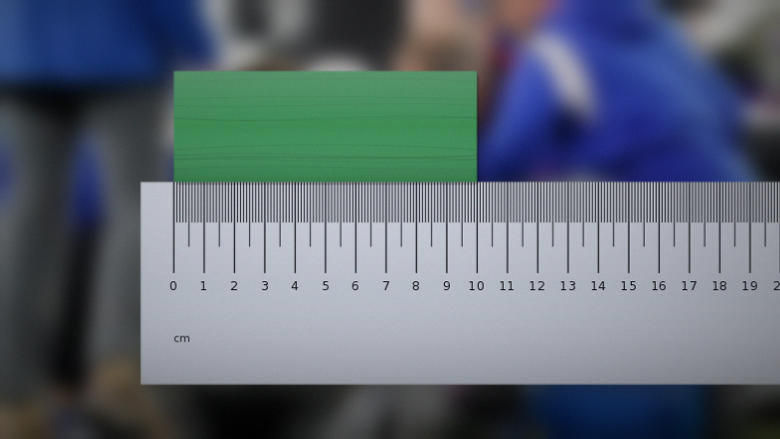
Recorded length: 10 cm
